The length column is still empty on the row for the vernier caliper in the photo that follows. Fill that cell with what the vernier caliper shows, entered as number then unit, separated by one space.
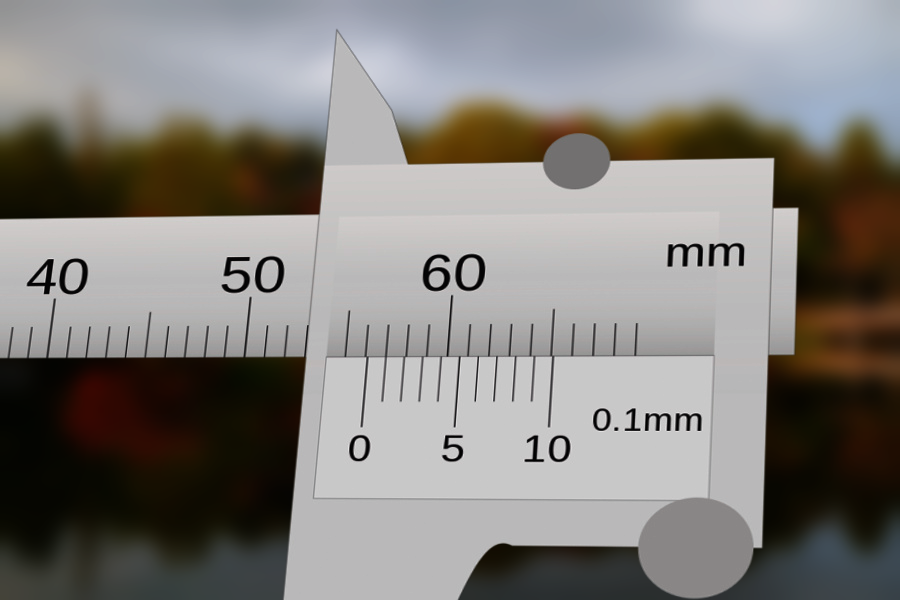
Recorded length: 56.1 mm
